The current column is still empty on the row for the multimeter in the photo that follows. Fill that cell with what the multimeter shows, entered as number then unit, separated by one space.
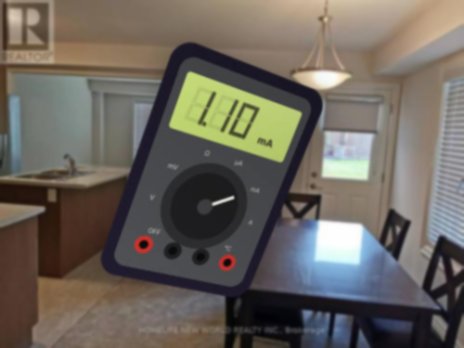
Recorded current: 1.10 mA
